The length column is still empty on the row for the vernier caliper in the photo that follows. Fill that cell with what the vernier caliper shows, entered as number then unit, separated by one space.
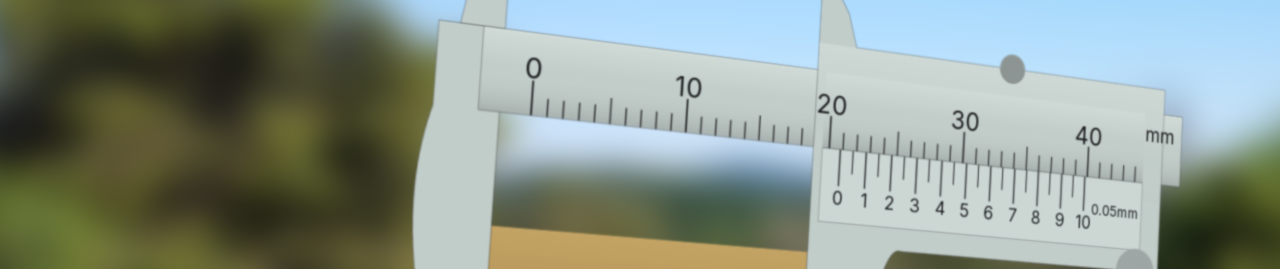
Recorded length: 20.8 mm
